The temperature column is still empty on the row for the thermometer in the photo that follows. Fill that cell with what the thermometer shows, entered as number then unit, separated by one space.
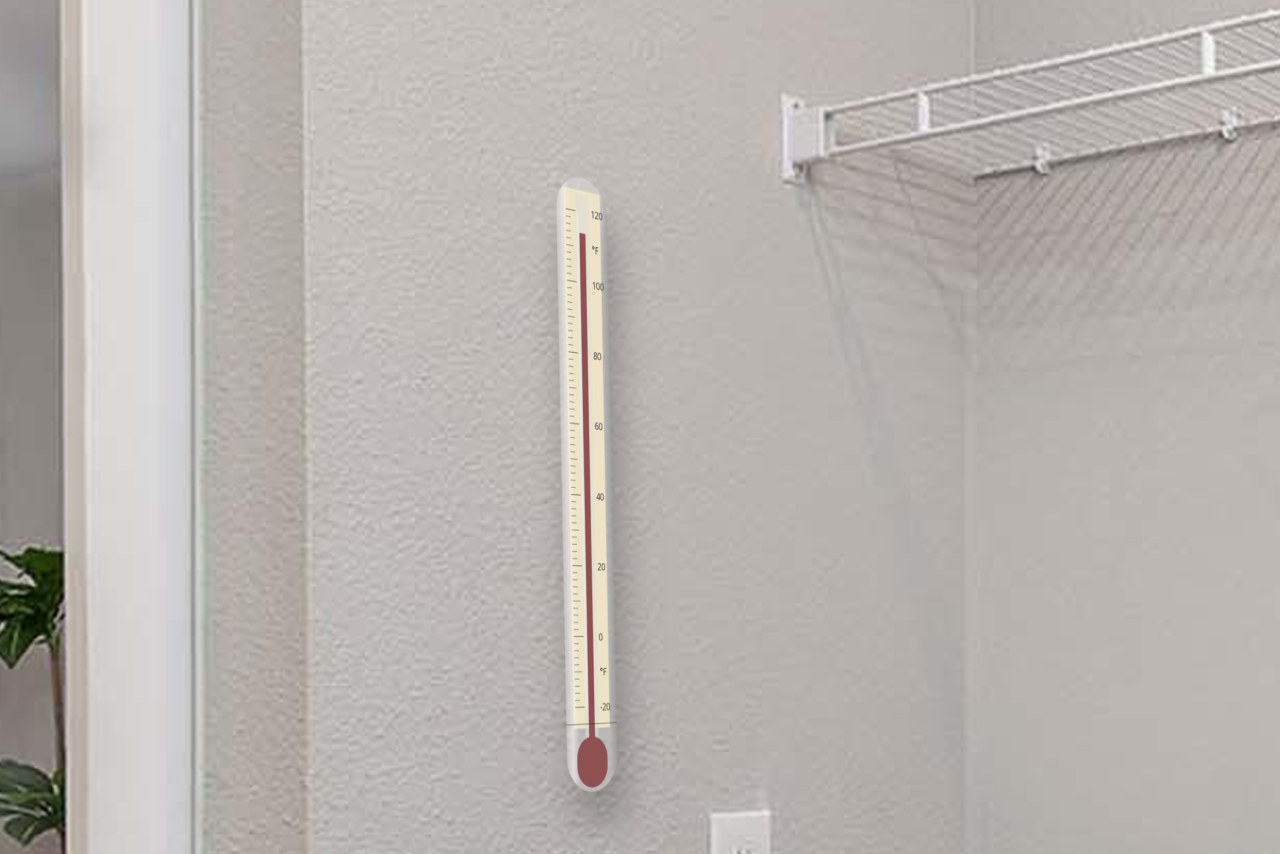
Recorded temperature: 114 °F
